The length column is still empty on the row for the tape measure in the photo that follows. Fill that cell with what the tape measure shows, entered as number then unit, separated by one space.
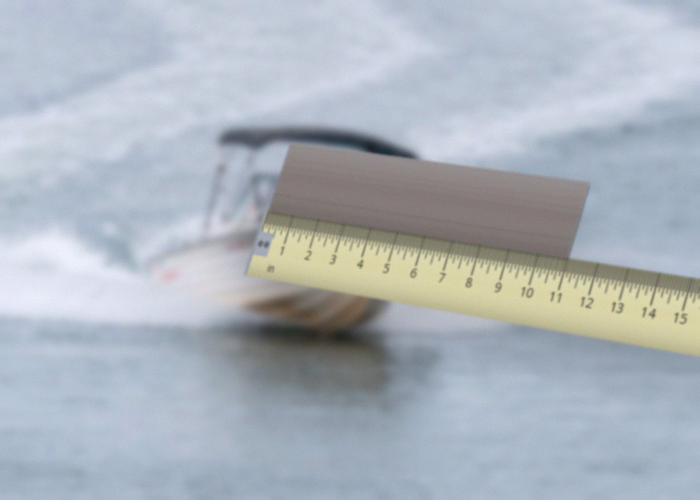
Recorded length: 11 in
